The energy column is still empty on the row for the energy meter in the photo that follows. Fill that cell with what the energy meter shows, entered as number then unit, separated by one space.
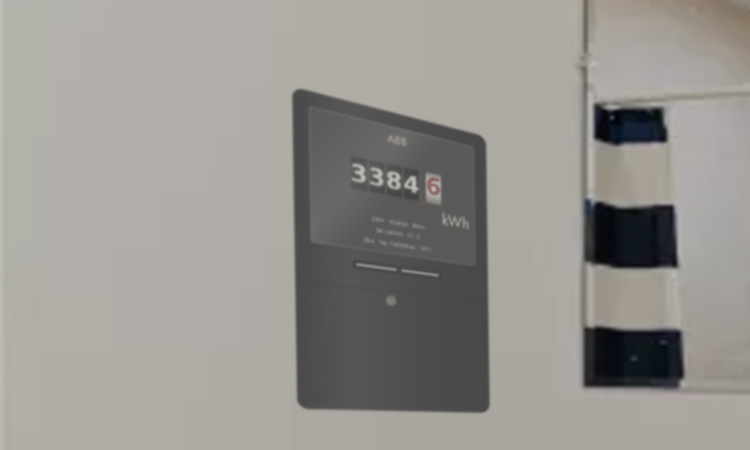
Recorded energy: 3384.6 kWh
